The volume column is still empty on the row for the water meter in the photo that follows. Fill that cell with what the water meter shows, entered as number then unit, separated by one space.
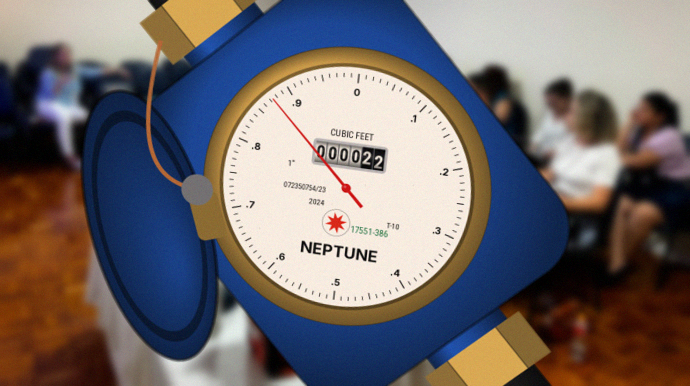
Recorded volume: 21.87 ft³
